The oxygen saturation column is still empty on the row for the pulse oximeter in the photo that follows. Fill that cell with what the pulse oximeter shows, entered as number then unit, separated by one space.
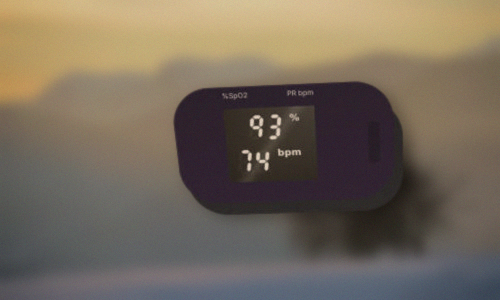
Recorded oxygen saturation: 93 %
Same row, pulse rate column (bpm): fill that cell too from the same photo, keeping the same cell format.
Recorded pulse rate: 74 bpm
